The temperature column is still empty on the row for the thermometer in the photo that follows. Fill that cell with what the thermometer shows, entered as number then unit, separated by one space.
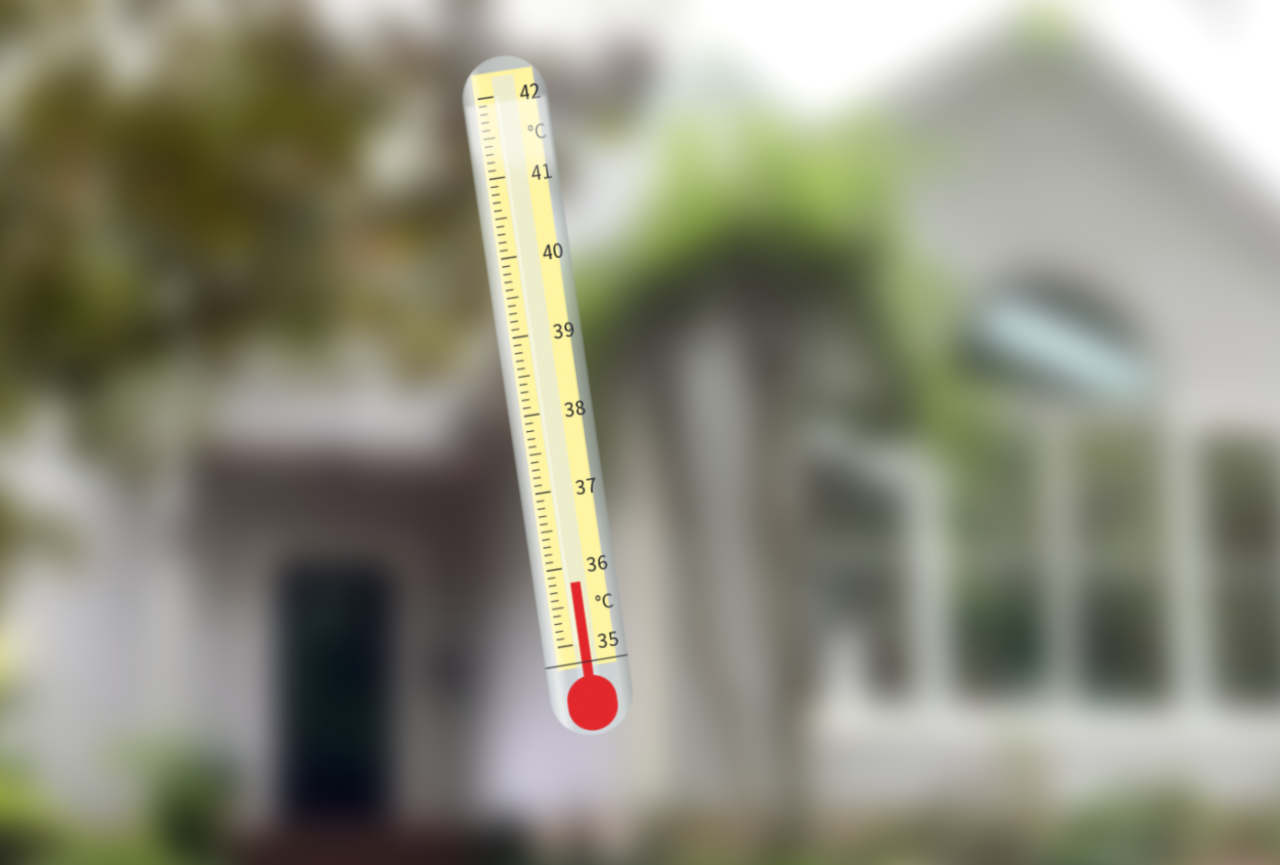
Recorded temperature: 35.8 °C
